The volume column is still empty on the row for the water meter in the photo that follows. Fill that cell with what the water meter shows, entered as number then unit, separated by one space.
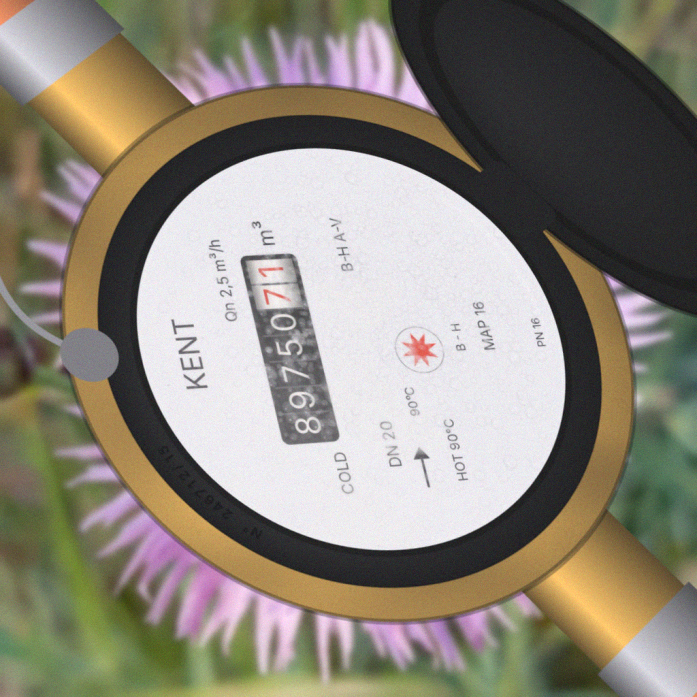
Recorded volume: 89750.71 m³
